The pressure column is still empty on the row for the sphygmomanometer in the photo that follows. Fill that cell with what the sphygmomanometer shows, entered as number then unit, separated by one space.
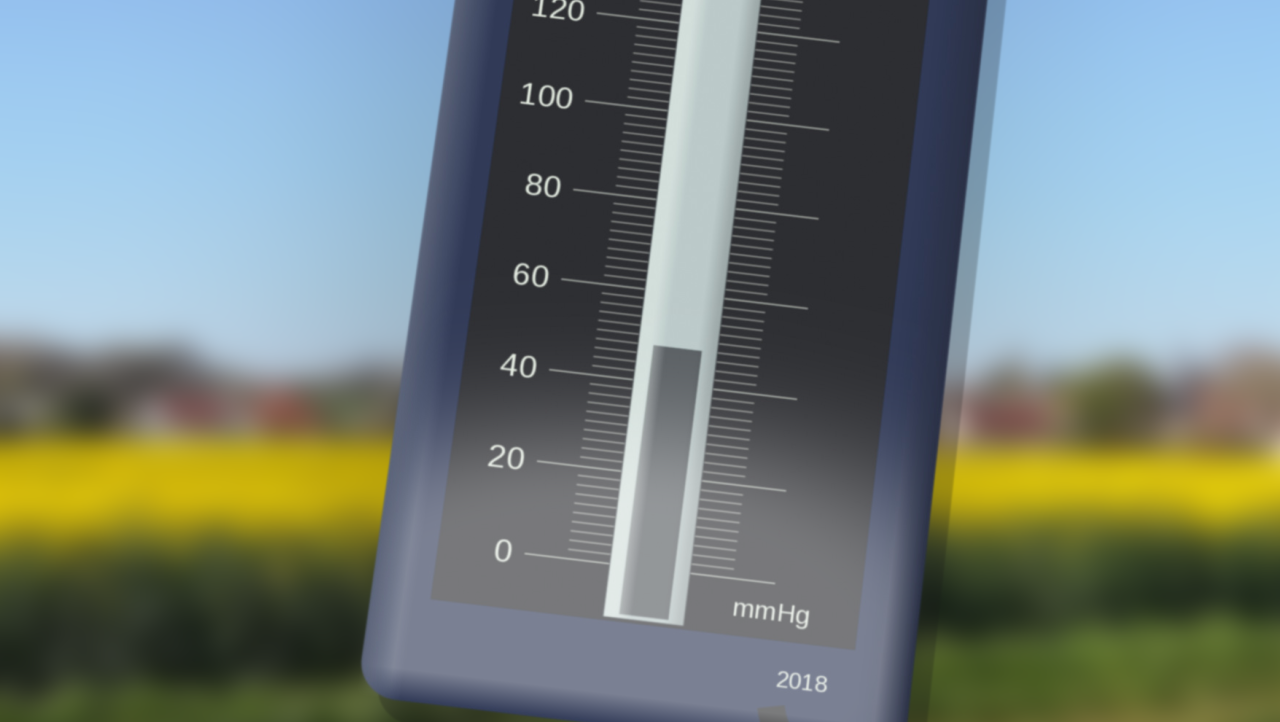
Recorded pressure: 48 mmHg
